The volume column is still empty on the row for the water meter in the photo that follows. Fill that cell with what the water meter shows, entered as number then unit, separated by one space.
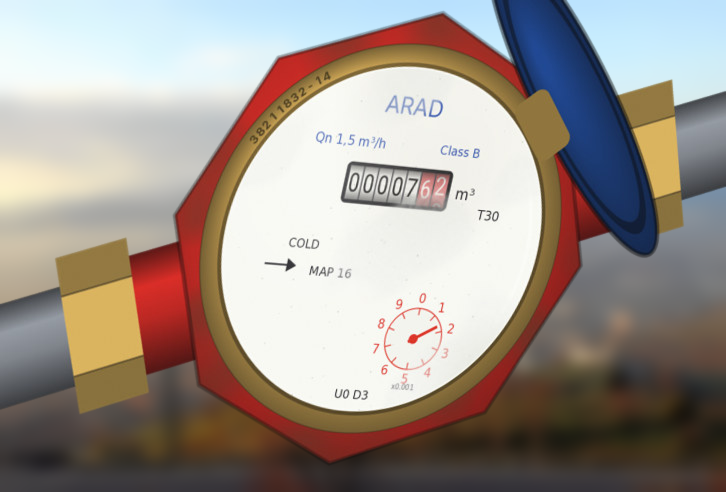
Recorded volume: 7.621 m³
